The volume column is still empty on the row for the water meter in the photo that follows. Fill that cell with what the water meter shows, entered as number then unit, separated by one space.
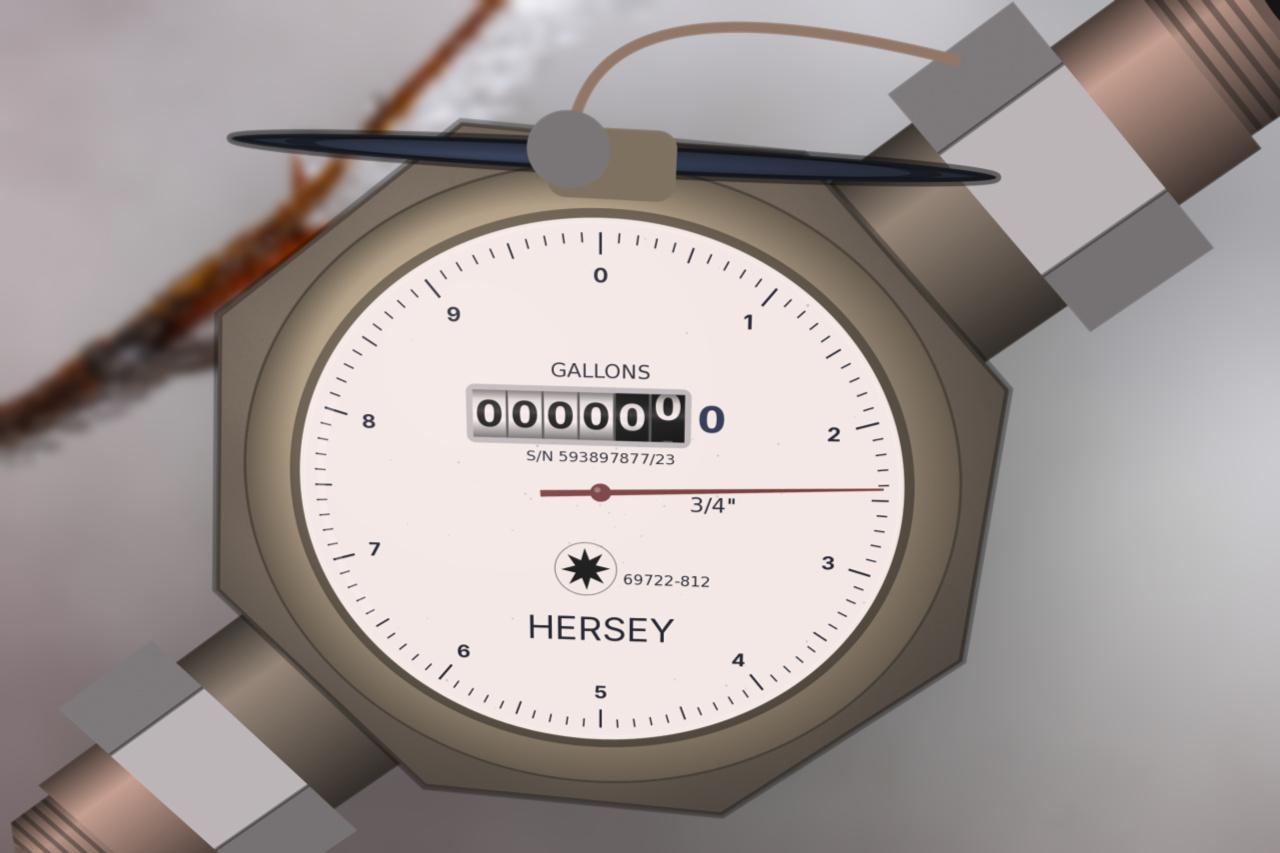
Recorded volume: 2.4 gal
